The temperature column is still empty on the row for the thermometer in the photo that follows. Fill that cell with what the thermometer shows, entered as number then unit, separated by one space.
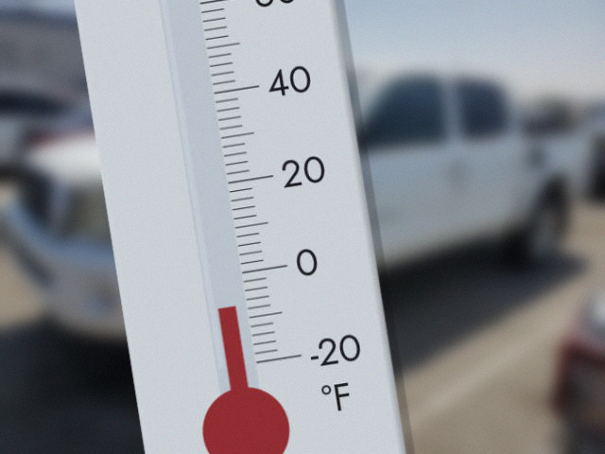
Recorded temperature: -7 °F
